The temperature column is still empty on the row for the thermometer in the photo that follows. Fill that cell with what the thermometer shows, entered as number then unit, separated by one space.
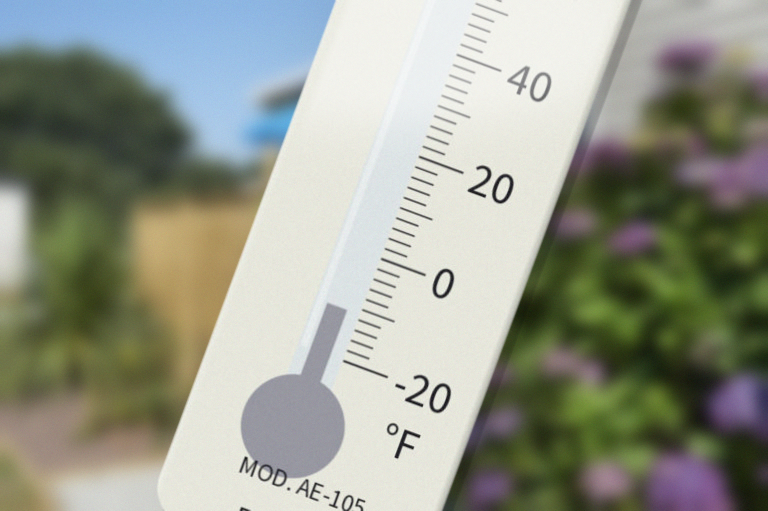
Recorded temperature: -11 °F
